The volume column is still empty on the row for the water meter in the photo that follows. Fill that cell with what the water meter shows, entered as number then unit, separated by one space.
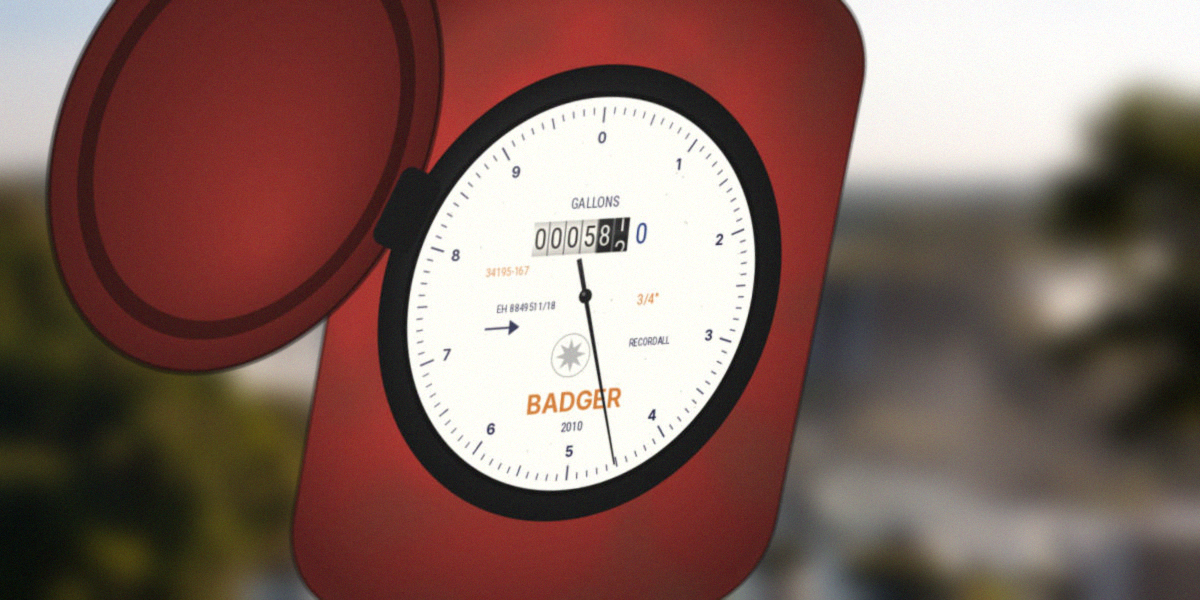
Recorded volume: 5814.5 gal
